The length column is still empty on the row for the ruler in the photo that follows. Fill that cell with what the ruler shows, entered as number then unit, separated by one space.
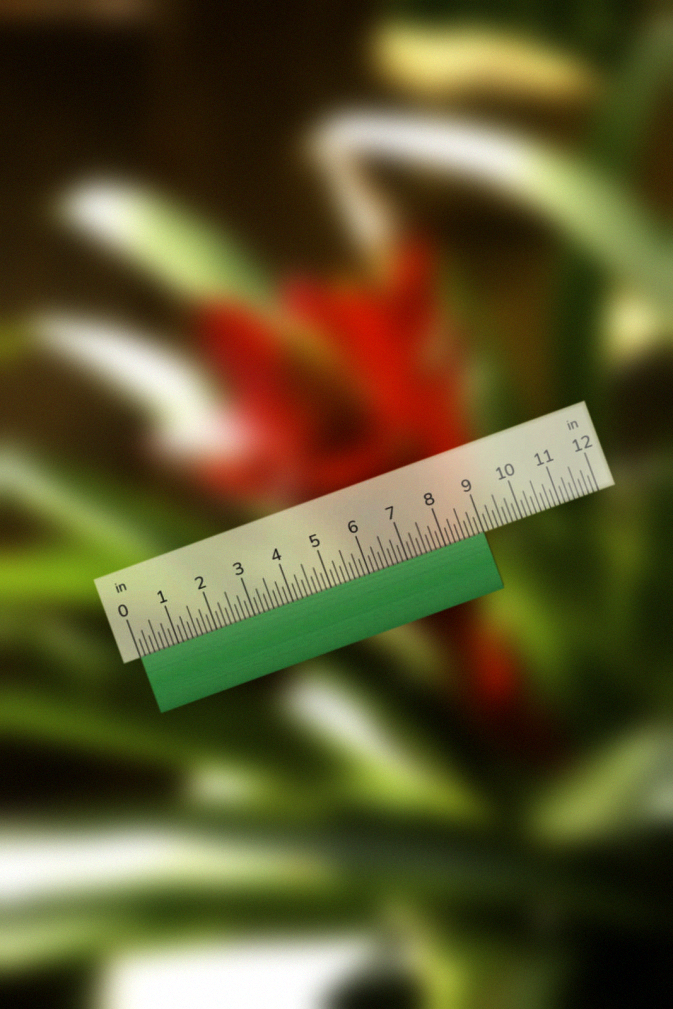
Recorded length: 9 in
